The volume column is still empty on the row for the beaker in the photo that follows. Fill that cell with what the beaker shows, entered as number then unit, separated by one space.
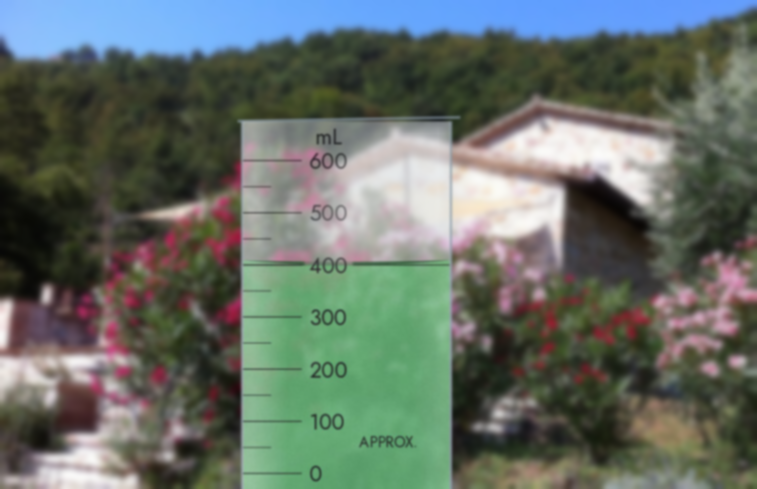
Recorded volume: 400 mL
